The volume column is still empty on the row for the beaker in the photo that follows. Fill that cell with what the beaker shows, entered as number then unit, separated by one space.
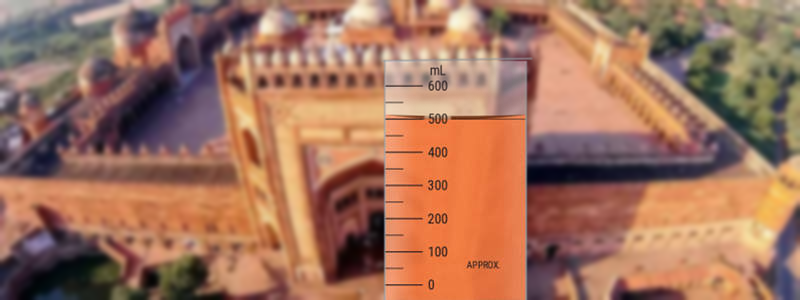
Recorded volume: 500 mL
